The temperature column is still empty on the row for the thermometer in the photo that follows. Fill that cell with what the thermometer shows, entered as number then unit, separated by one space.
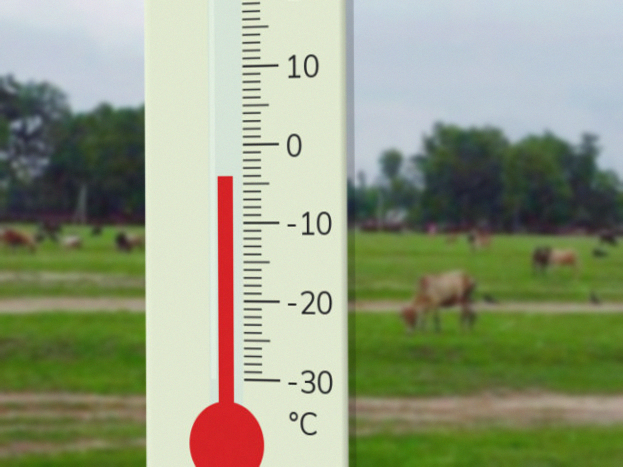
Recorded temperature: -4 °C
